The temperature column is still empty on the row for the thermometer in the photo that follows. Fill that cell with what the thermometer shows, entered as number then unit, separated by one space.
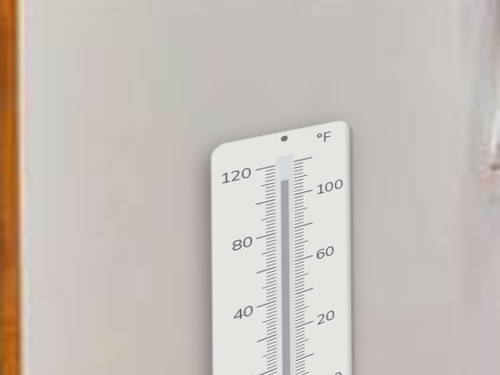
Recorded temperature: 110 °F
